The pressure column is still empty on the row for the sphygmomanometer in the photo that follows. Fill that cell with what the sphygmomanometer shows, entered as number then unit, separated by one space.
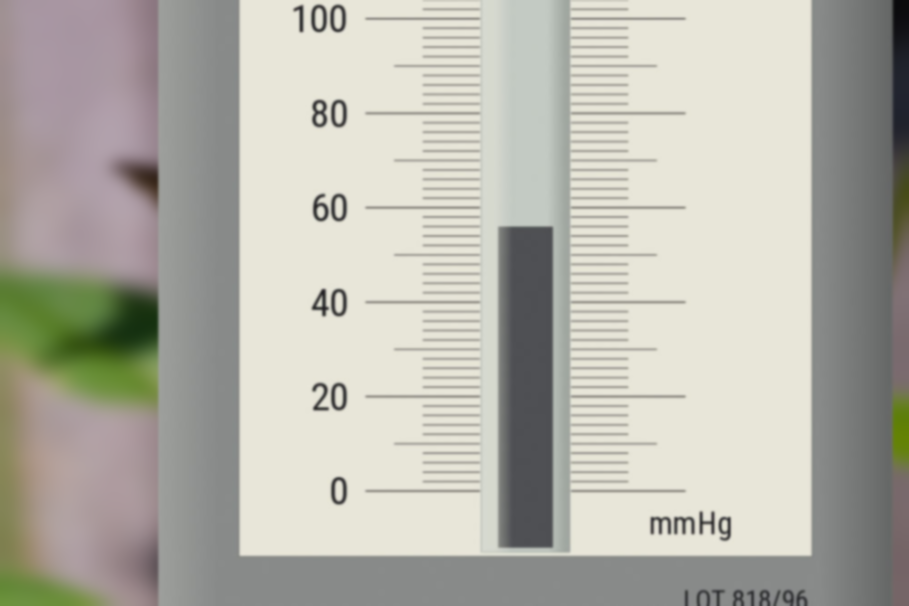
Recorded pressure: 56 mmHg
